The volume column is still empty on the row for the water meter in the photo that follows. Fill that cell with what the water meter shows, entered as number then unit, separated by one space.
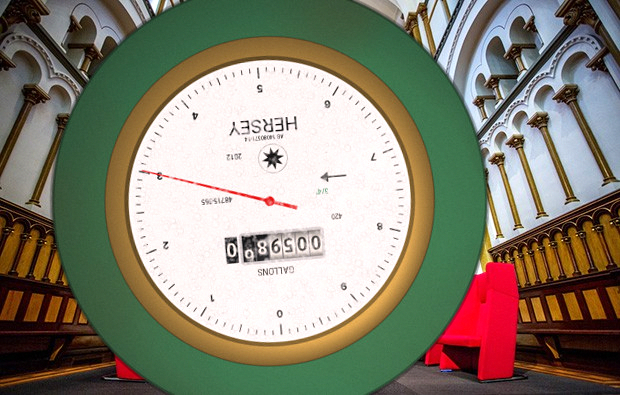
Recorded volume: 59863.0 gal
